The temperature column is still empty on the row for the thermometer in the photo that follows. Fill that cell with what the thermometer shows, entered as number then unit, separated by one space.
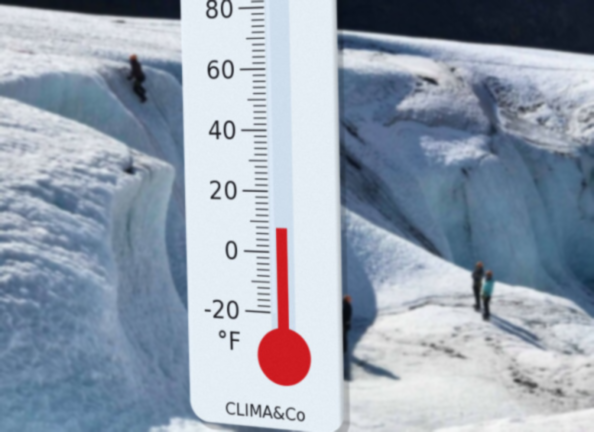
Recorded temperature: 8 °F
